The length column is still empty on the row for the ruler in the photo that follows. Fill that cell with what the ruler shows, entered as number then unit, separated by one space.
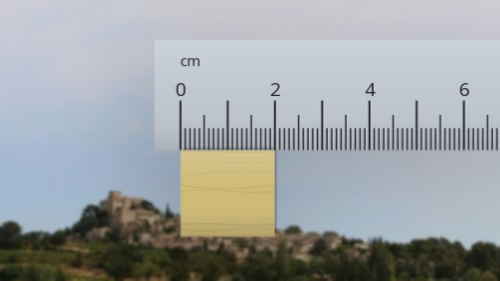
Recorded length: 2 cm
